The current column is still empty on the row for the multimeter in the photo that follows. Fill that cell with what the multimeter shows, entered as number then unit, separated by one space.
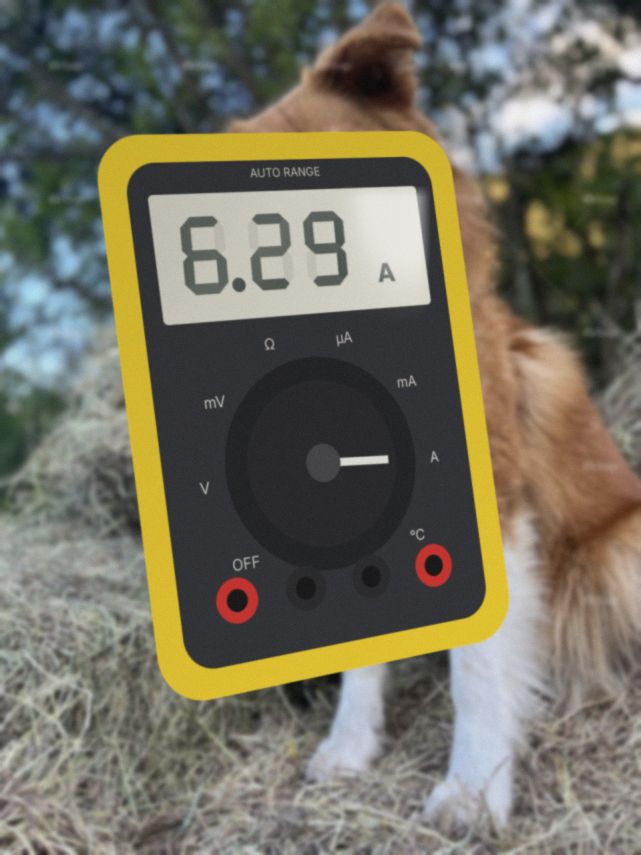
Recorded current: 6.29 A
